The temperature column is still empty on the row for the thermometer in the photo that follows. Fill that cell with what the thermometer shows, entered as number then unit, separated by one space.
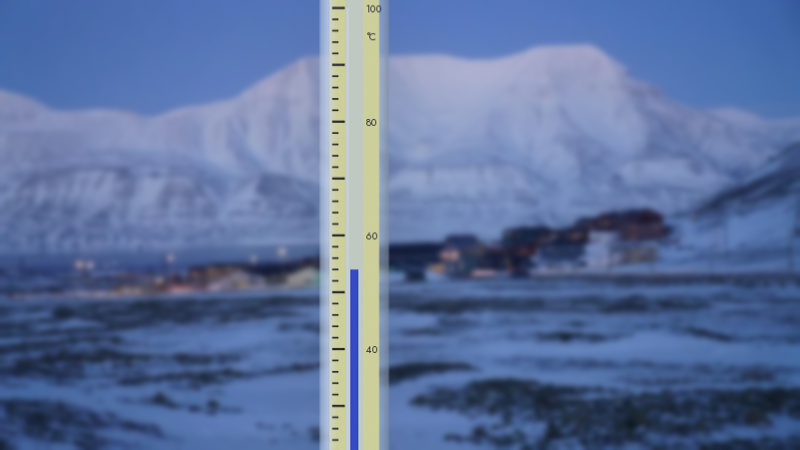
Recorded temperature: 54 °C
